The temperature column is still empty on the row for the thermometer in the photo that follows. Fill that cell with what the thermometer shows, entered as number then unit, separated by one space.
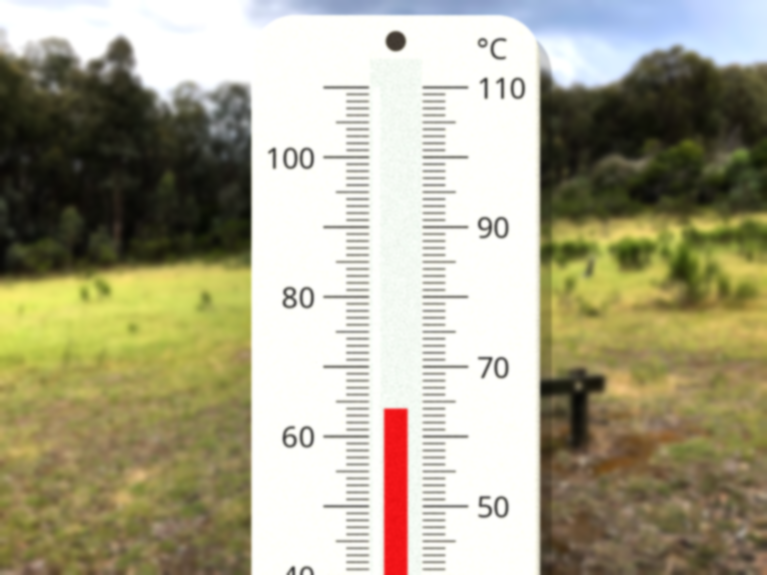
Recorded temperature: 64 °C
